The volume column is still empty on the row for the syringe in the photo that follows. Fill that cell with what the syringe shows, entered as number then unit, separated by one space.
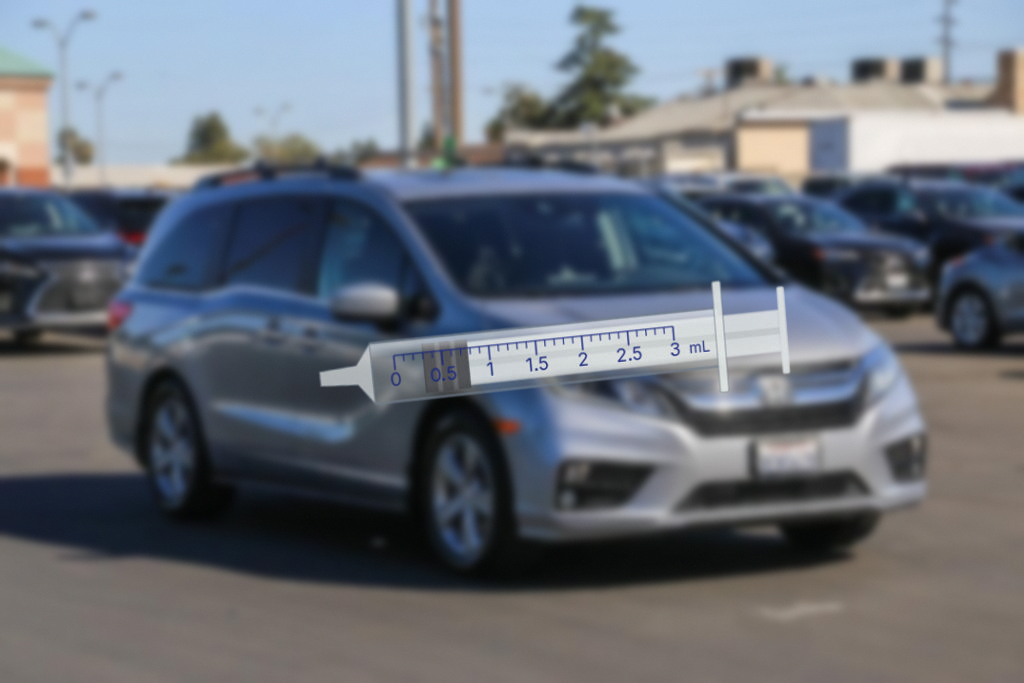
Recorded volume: 0.3 mL
